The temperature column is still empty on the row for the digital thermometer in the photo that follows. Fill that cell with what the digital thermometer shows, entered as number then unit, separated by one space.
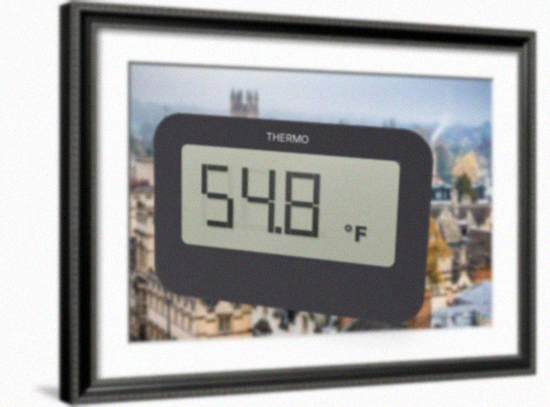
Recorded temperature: 54.8 °F
